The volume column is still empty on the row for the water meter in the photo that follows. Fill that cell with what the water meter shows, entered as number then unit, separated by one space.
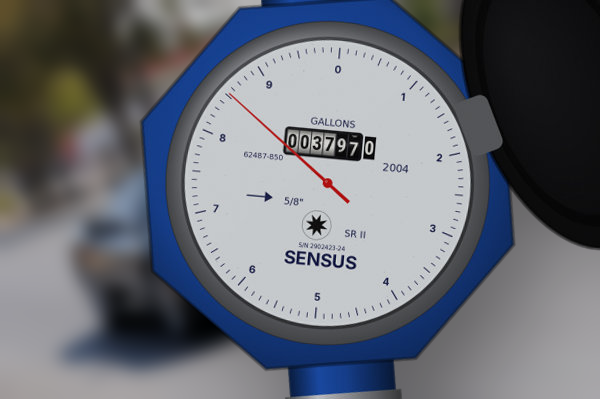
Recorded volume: 37968.5 gal
